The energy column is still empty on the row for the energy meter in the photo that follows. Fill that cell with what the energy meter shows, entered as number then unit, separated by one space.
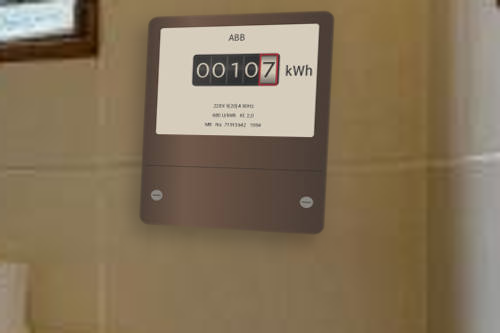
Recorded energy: 10.7 kWh
